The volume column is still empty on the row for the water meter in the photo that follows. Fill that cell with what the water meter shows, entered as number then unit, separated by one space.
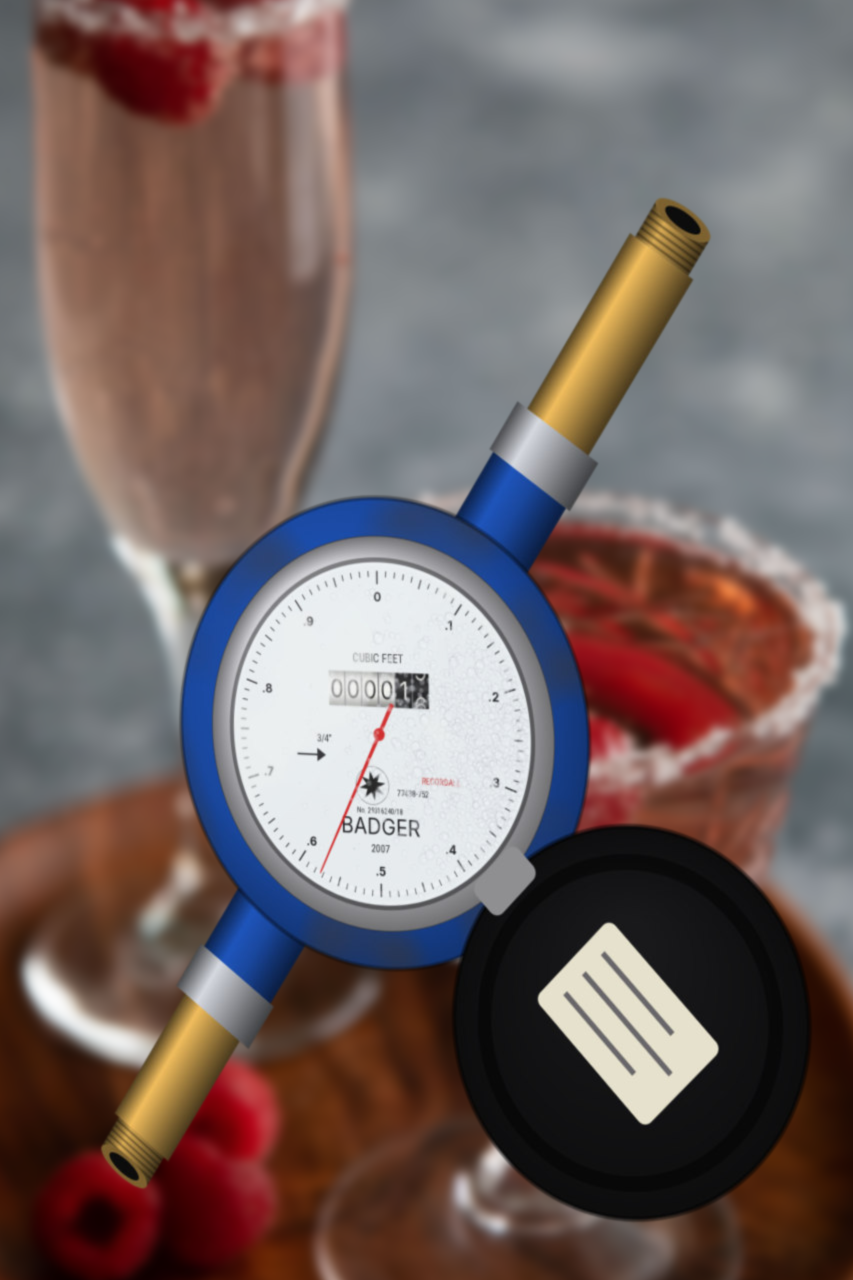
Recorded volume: 15.57 ft³
